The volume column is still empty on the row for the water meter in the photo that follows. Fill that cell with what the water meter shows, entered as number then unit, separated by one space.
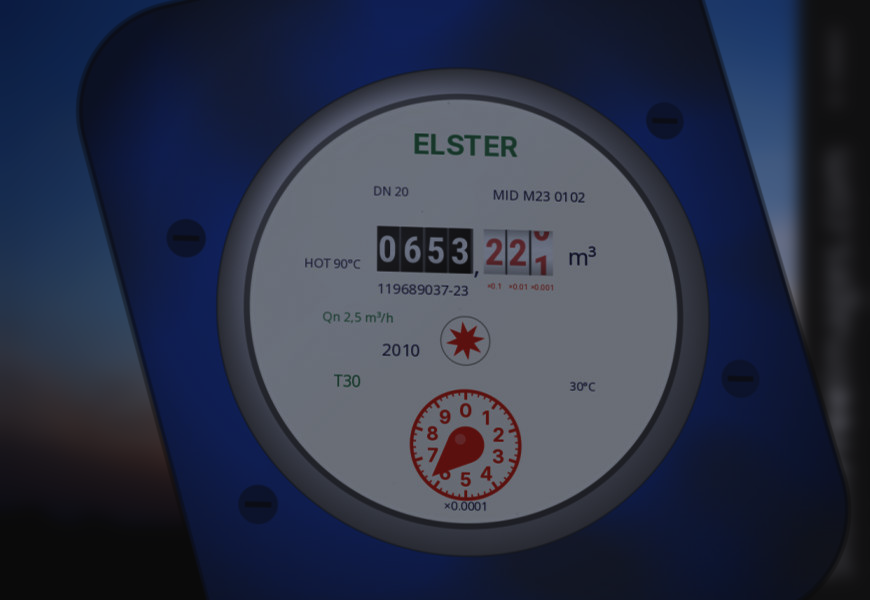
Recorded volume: 653.2206 m³
